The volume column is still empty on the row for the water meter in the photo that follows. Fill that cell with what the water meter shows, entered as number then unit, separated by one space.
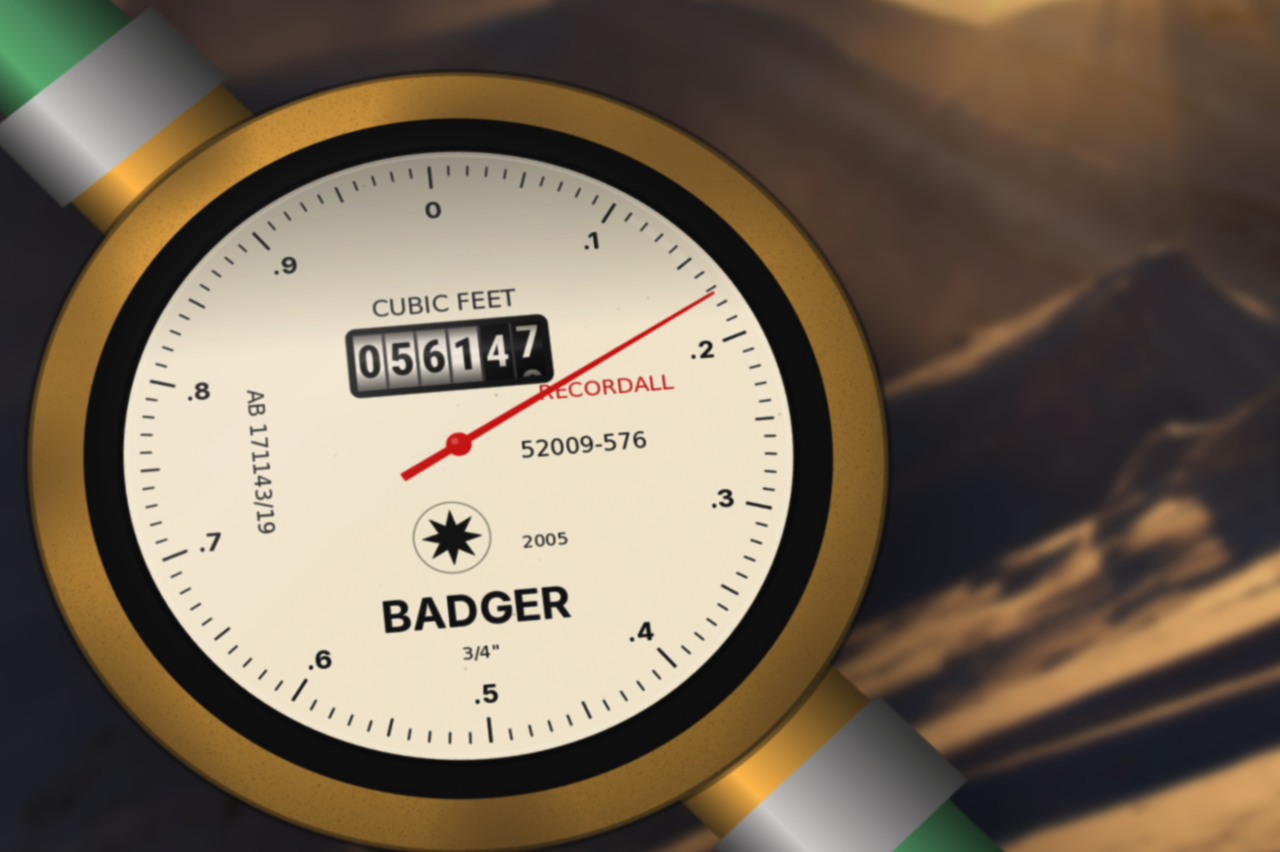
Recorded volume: 56147.17 ft³
